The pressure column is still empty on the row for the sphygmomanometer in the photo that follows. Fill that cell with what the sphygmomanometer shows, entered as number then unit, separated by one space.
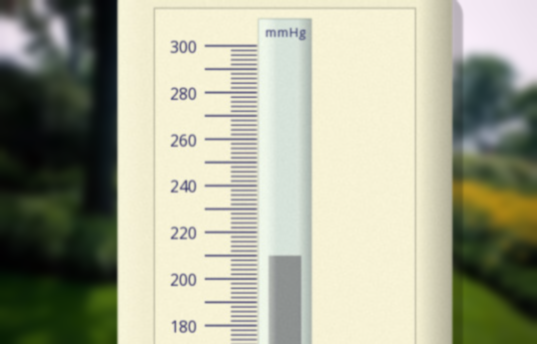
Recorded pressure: 210 mmHg
